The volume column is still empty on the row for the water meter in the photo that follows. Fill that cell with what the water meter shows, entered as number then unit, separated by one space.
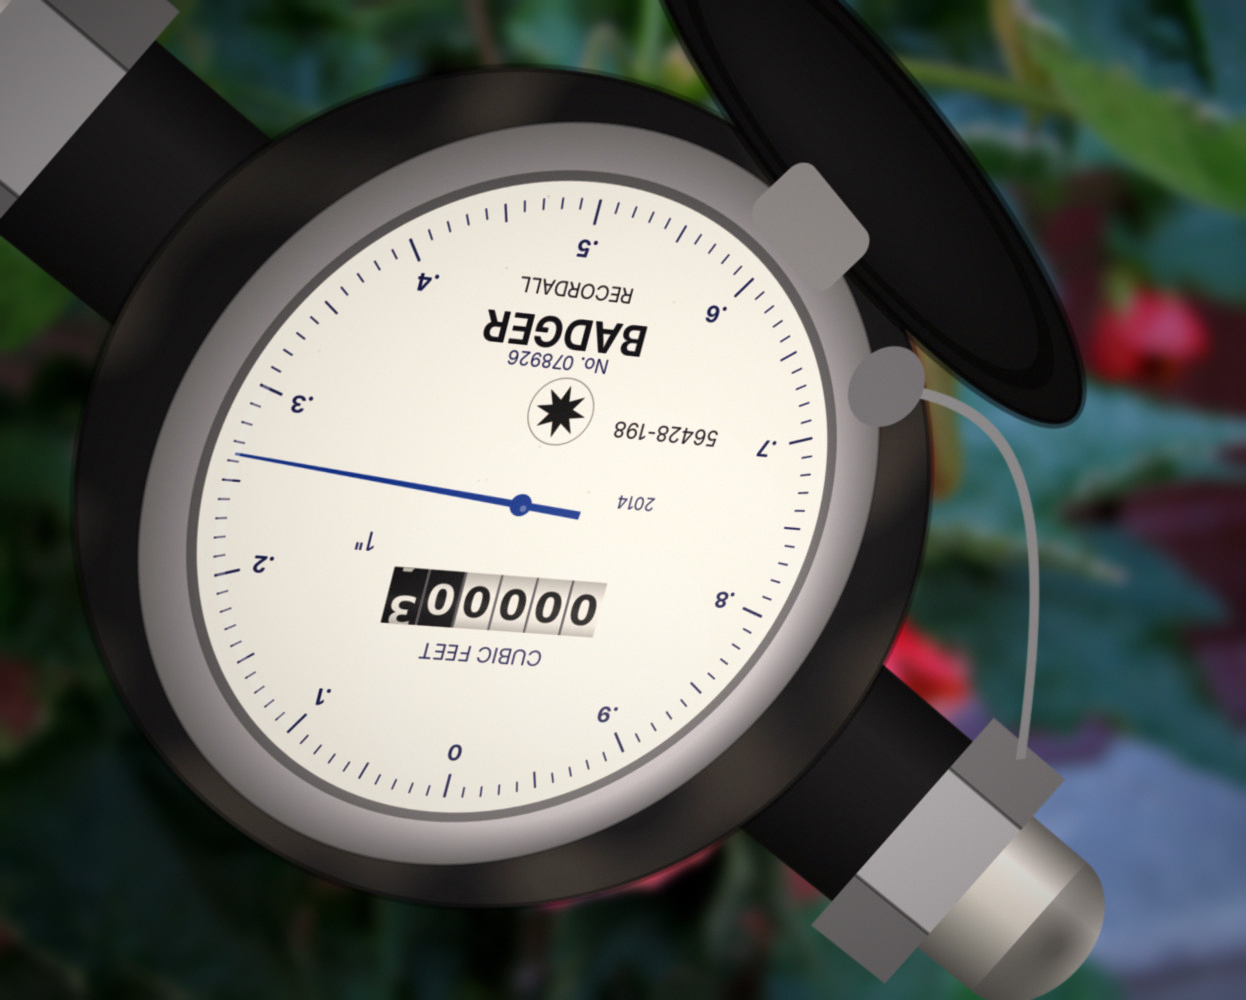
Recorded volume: 3.26 ft³
